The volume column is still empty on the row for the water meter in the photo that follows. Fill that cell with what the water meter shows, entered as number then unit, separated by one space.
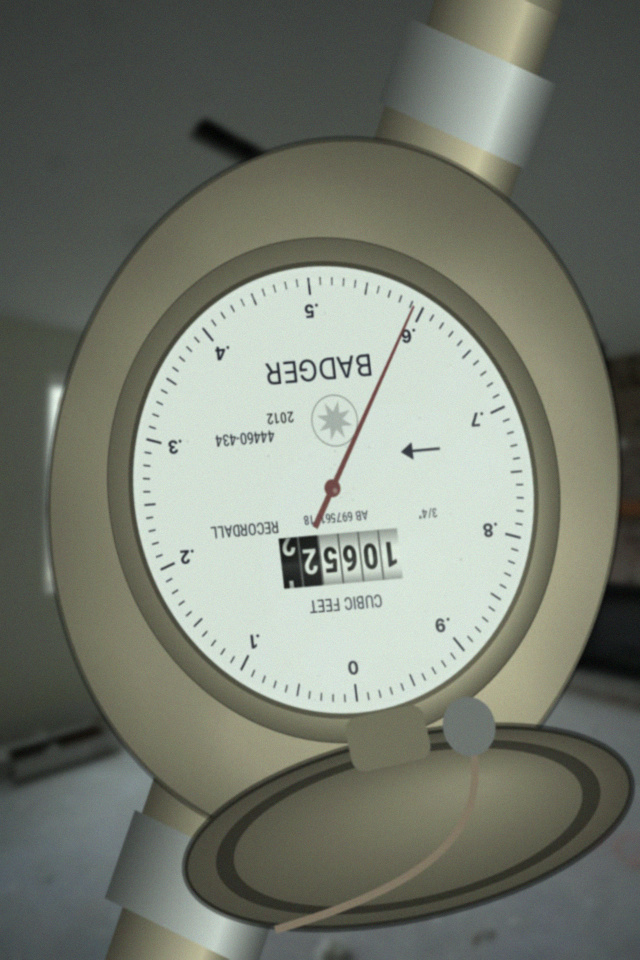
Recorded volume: 106521.59 ft³
